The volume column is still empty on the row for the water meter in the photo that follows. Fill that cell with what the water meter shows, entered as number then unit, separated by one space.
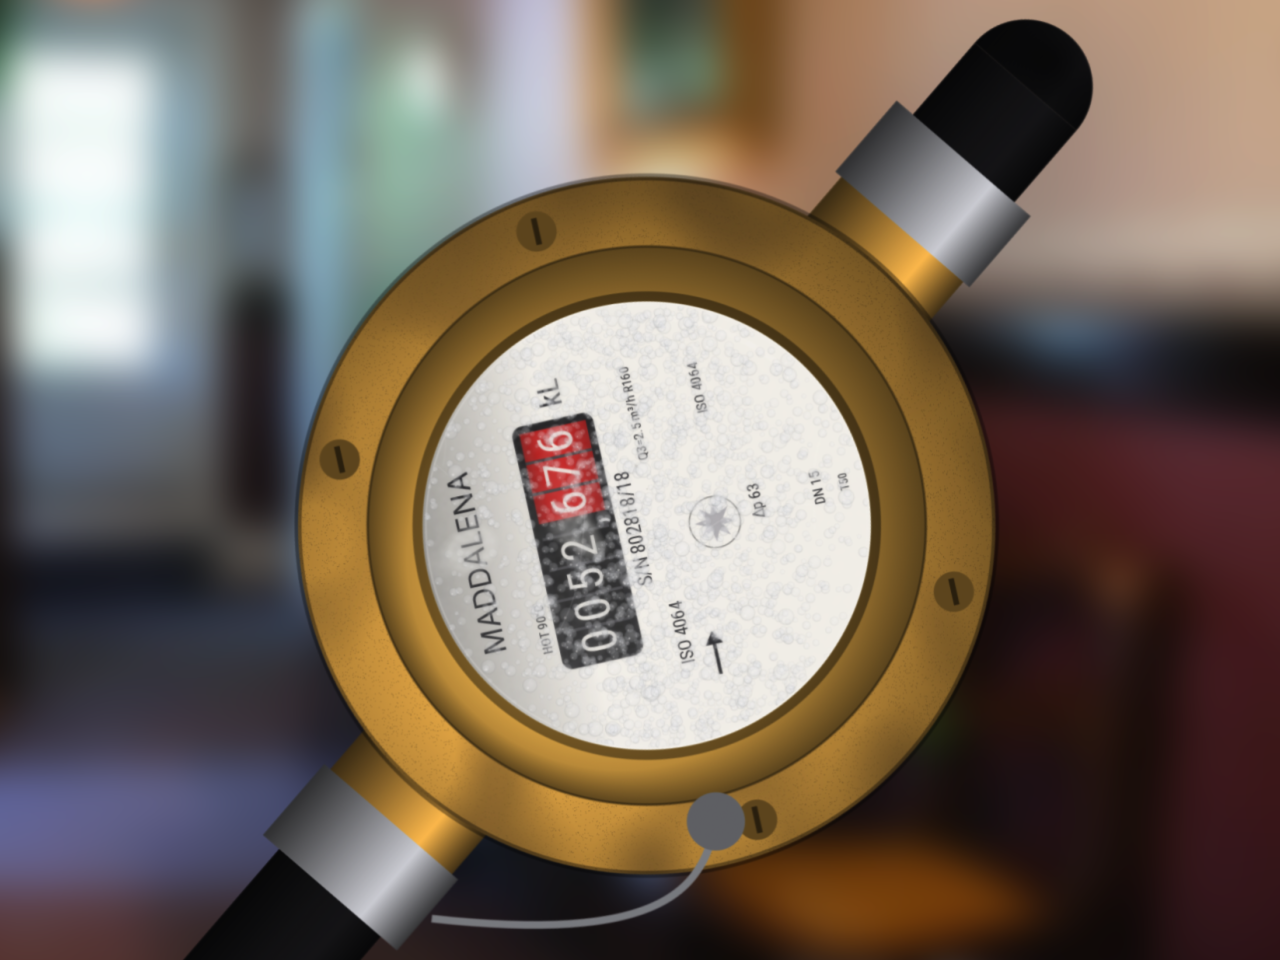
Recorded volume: 52.676 kL
